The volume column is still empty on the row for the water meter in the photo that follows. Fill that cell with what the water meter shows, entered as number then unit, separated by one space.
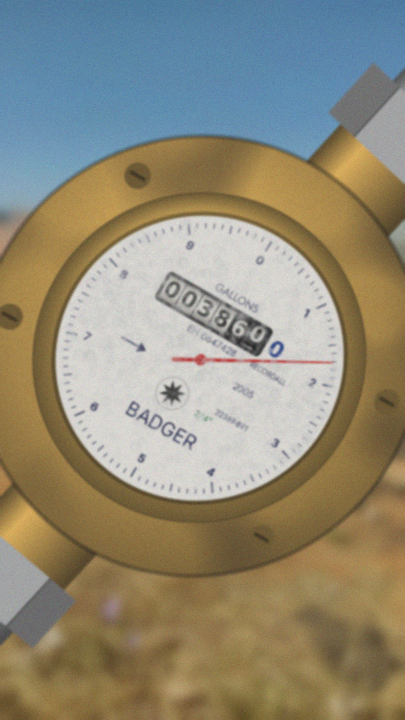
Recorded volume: 38601.7 gal
